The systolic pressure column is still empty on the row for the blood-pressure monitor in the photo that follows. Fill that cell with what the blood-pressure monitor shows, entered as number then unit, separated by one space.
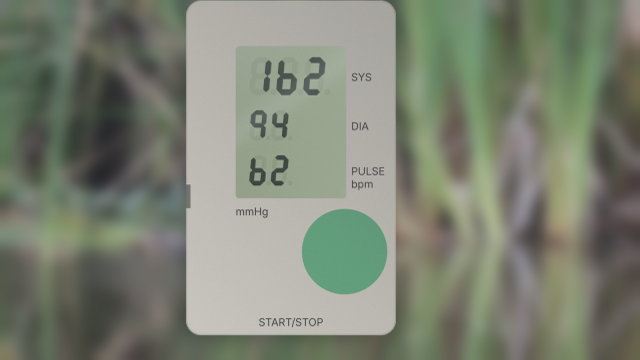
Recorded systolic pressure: 162 mmHg
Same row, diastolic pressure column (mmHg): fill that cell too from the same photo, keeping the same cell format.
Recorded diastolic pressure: 94 mmHg
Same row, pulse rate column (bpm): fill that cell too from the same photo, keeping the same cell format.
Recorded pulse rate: 62 bpm
